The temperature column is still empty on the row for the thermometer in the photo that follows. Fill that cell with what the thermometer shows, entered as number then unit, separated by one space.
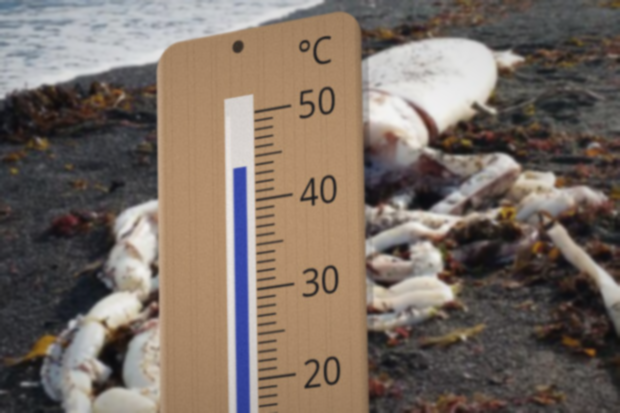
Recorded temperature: 44 °C
